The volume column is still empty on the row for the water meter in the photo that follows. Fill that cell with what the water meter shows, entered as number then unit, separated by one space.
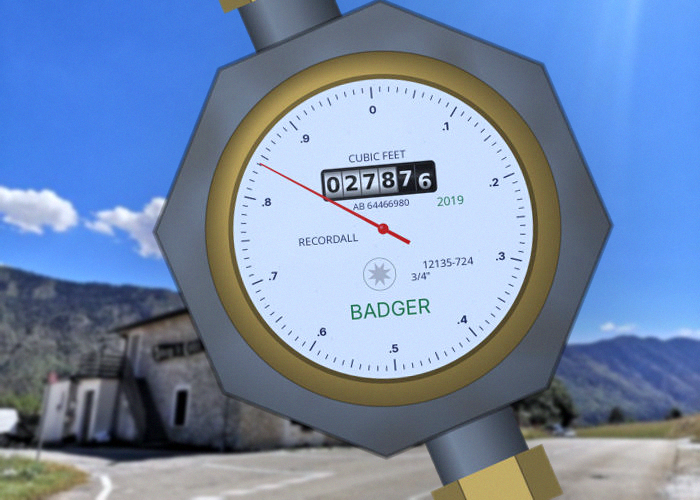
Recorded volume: 27875.84 ft³
